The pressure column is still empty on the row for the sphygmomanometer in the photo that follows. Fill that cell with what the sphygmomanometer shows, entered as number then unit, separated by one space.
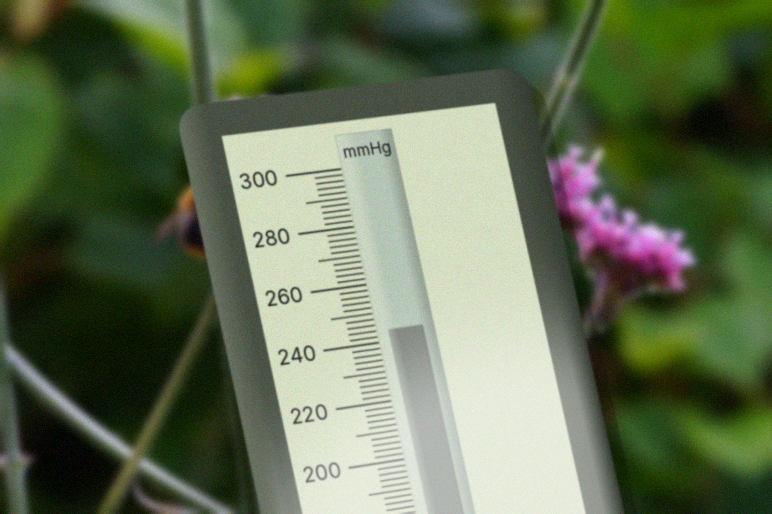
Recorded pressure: 244 mmHg
